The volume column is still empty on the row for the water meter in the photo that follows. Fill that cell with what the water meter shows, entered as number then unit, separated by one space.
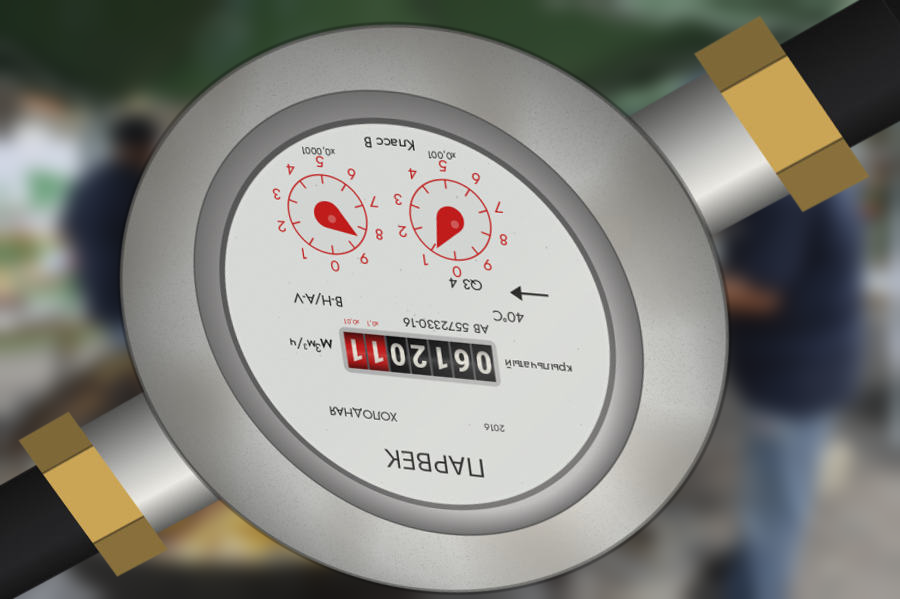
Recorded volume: 6120.1108 m³
